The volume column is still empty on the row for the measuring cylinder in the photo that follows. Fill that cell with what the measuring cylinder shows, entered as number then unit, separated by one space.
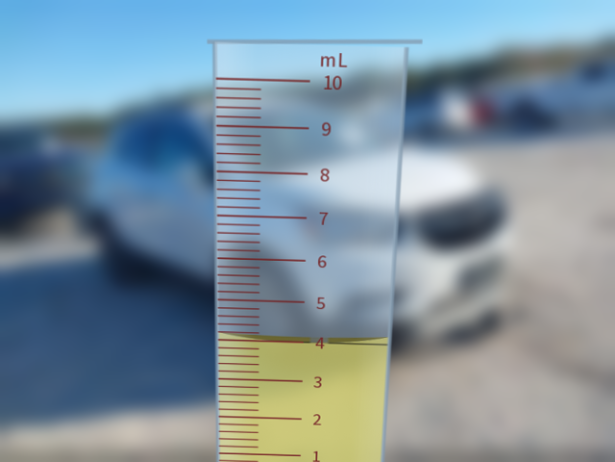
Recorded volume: 4 mL
